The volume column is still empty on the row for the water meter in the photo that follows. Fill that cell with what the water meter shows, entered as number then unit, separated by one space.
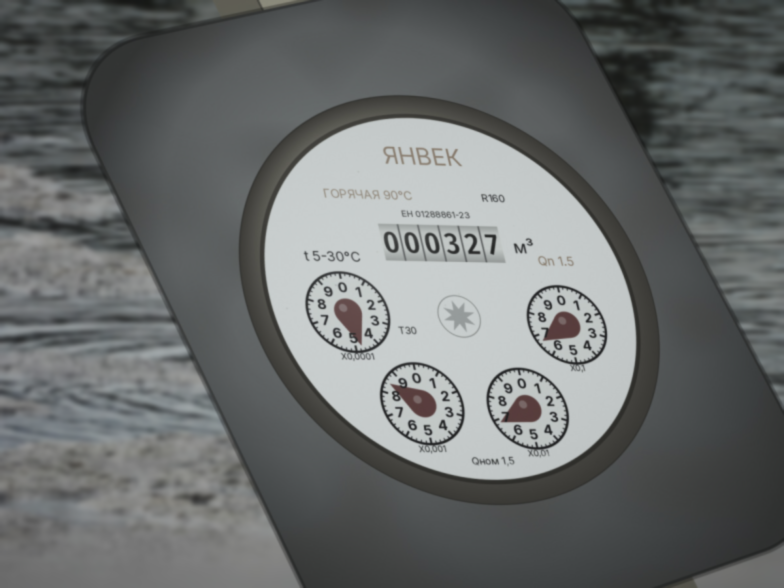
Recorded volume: 327.6684 m³
